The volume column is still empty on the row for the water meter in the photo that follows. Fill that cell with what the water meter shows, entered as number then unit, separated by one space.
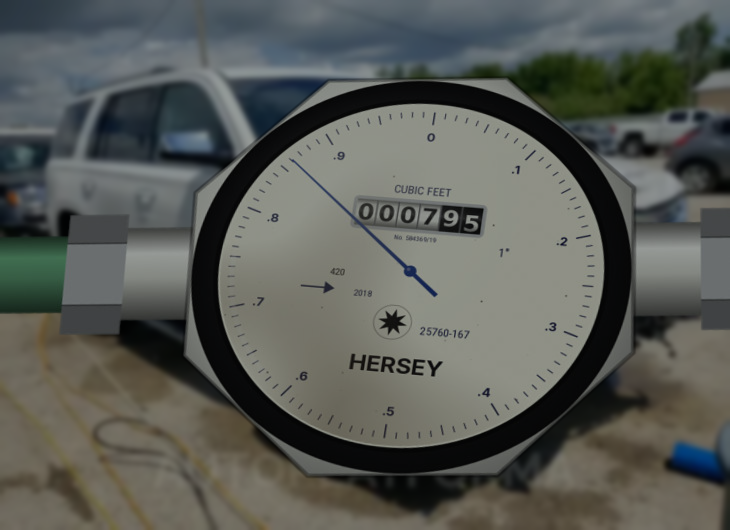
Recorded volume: 794.86 ft³
